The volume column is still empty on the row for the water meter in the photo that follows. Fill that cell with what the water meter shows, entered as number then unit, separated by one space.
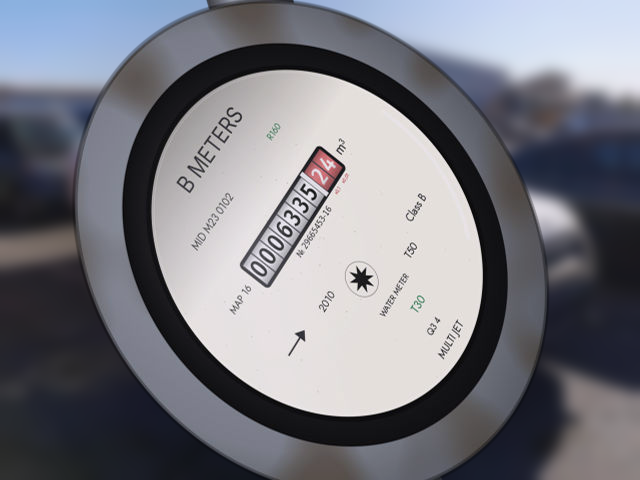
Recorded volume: 6335.24 m³
